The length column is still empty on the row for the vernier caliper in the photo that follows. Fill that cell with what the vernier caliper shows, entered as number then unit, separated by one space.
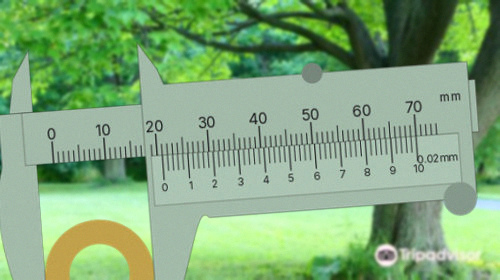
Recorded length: 21.0 mm
